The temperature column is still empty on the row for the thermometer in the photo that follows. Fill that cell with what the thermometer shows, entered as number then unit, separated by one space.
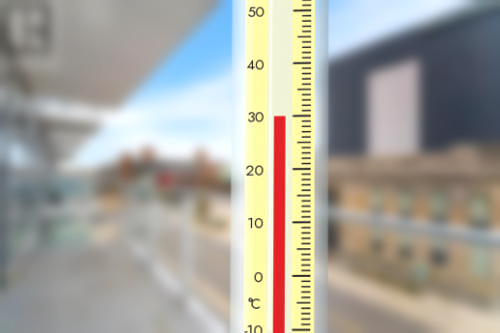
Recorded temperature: 30 °C
